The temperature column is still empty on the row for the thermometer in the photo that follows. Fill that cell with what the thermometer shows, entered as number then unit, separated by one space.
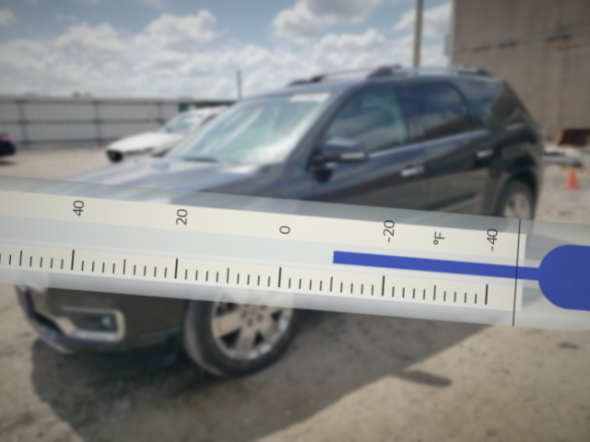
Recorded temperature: -10 °F
